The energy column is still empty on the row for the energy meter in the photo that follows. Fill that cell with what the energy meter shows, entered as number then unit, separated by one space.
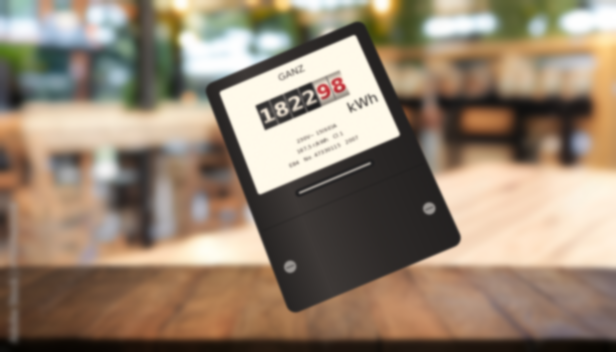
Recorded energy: 1822.98 kWh
